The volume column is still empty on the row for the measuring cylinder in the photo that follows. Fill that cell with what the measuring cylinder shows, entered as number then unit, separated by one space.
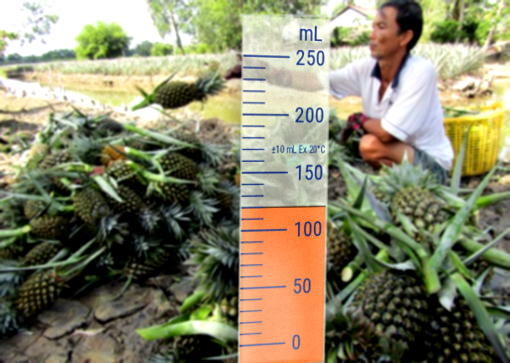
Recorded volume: 120 mL
